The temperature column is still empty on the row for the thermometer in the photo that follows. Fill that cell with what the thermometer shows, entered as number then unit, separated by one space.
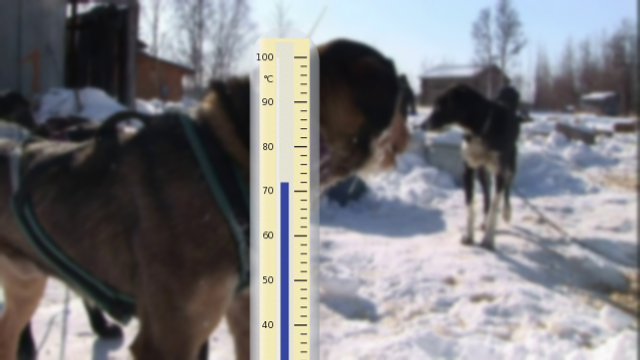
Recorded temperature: 72 °C
